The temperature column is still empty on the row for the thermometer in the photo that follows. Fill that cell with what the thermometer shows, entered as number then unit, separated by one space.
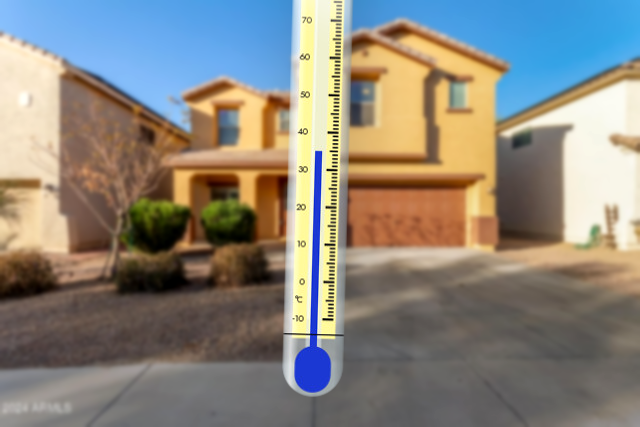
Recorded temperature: 35 °C
